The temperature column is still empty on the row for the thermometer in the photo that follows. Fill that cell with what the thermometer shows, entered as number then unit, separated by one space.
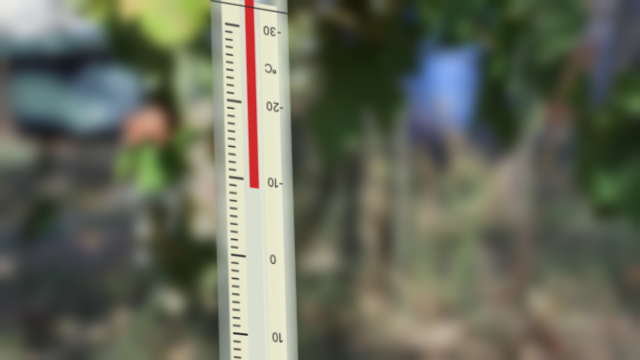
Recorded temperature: -9 °C
